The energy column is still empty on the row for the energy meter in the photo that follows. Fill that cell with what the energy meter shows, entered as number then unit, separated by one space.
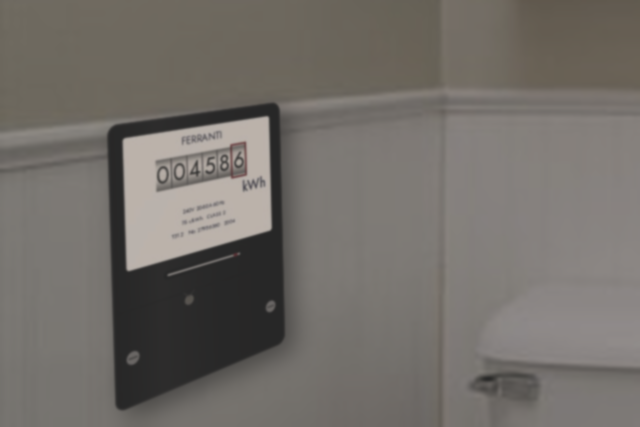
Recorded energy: 458.6 kWh
